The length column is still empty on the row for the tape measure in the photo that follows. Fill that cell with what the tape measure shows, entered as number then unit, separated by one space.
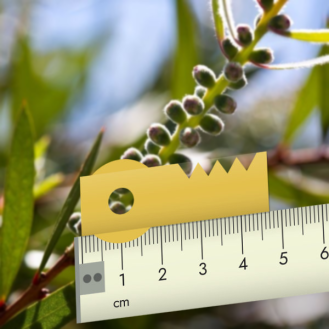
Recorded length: 4.7 cm
